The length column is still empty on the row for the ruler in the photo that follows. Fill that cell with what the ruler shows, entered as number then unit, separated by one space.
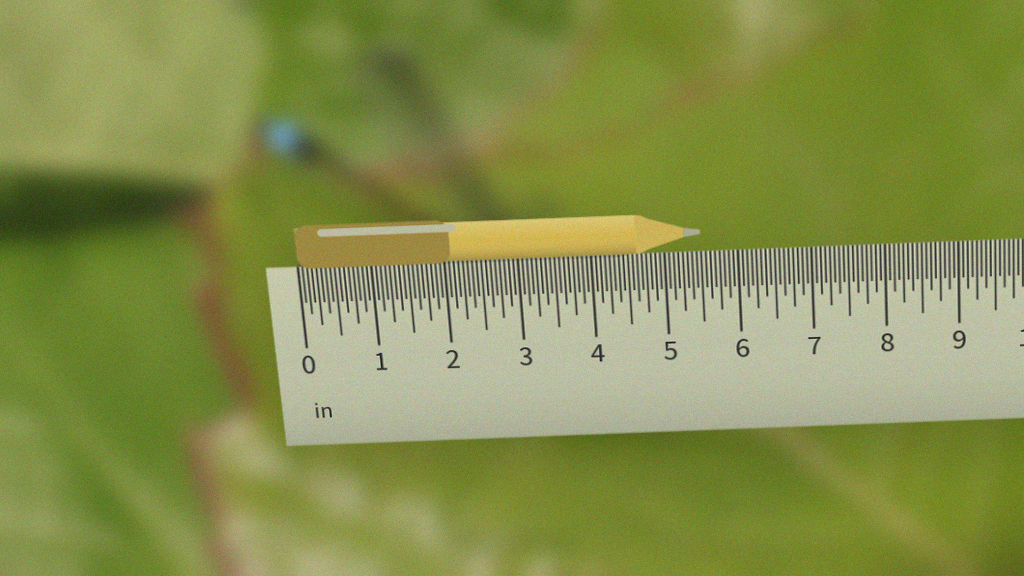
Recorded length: 5.5 in
